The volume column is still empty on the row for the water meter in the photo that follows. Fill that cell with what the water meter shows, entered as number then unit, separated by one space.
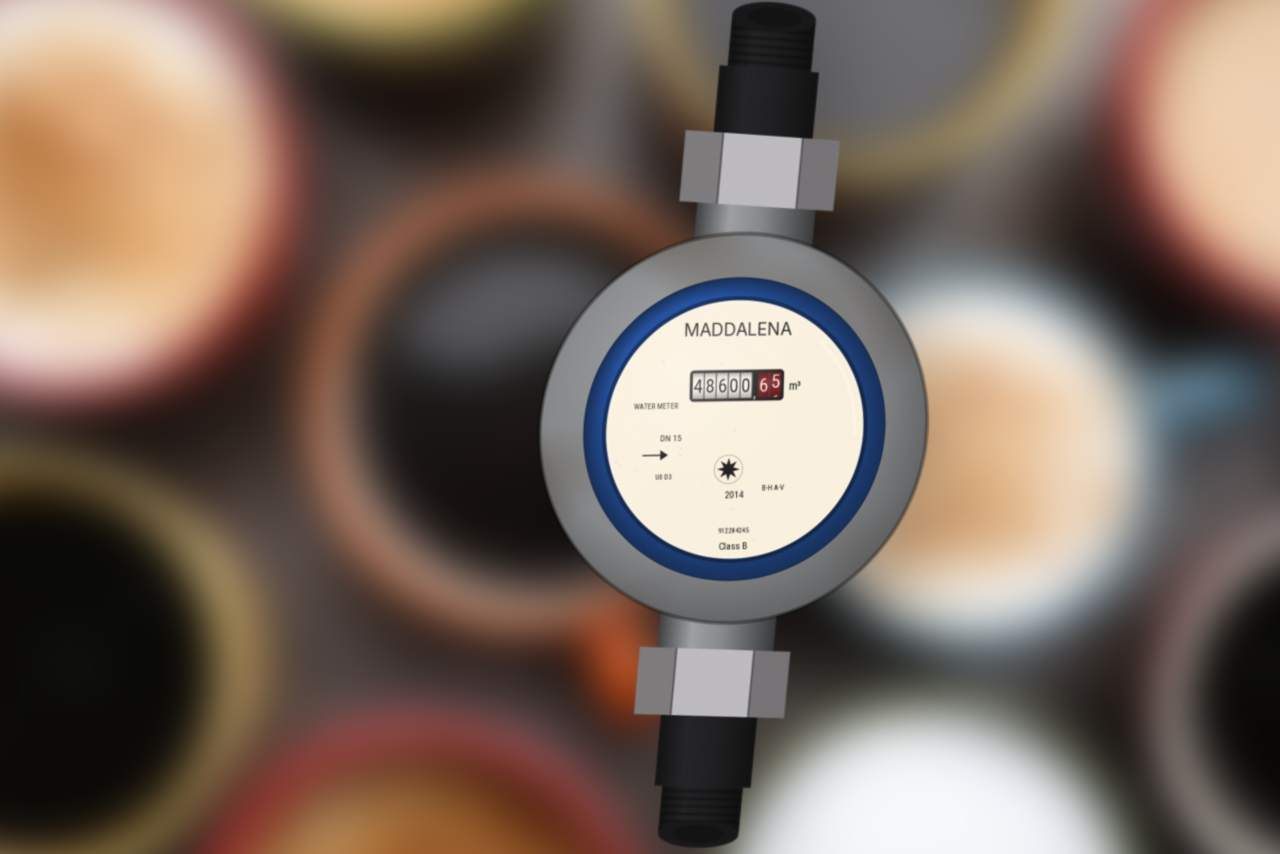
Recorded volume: 48600.65 m³
